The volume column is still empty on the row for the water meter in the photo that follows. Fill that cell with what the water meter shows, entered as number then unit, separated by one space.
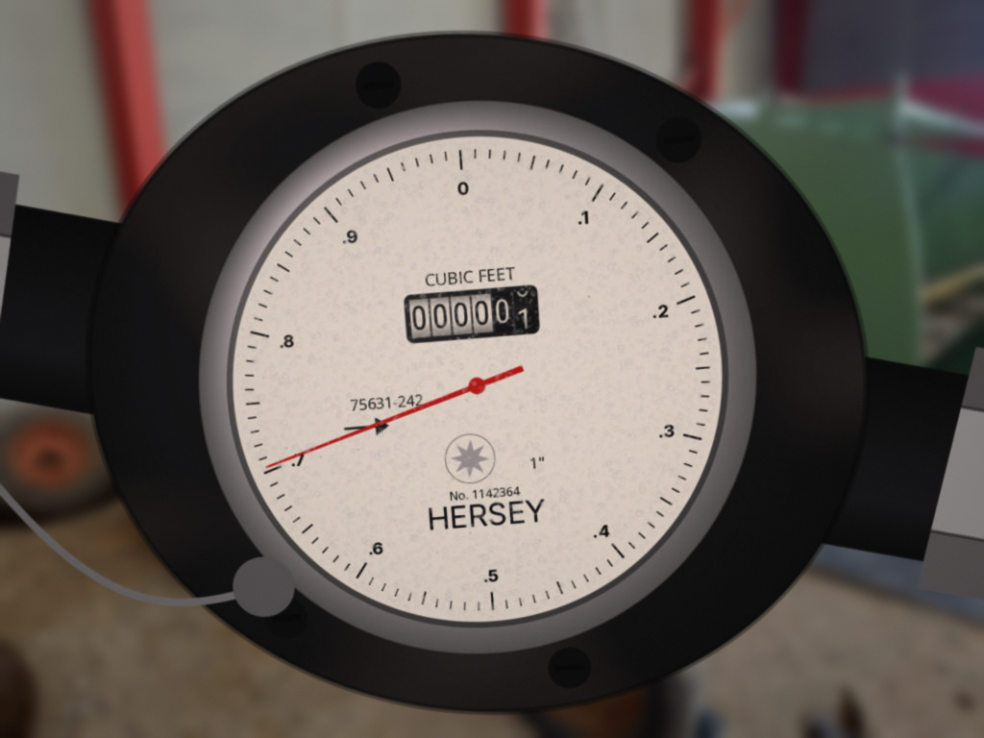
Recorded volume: 0.70 ft³
